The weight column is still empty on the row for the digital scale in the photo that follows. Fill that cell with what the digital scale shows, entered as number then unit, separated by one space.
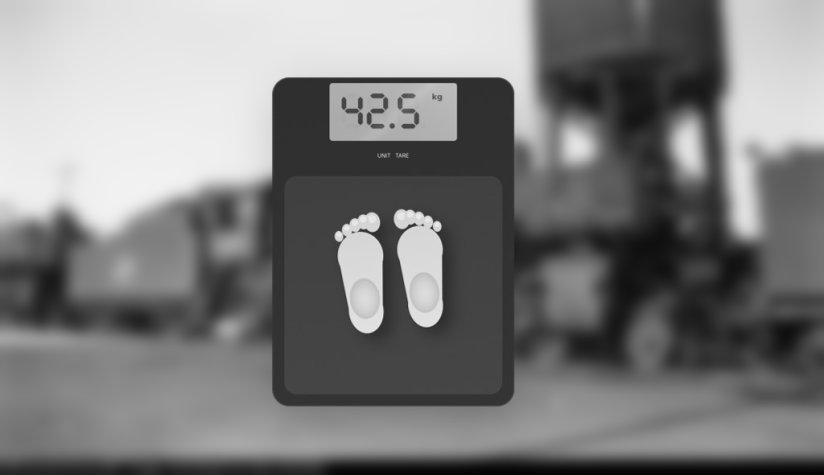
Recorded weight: 42.5 kg
